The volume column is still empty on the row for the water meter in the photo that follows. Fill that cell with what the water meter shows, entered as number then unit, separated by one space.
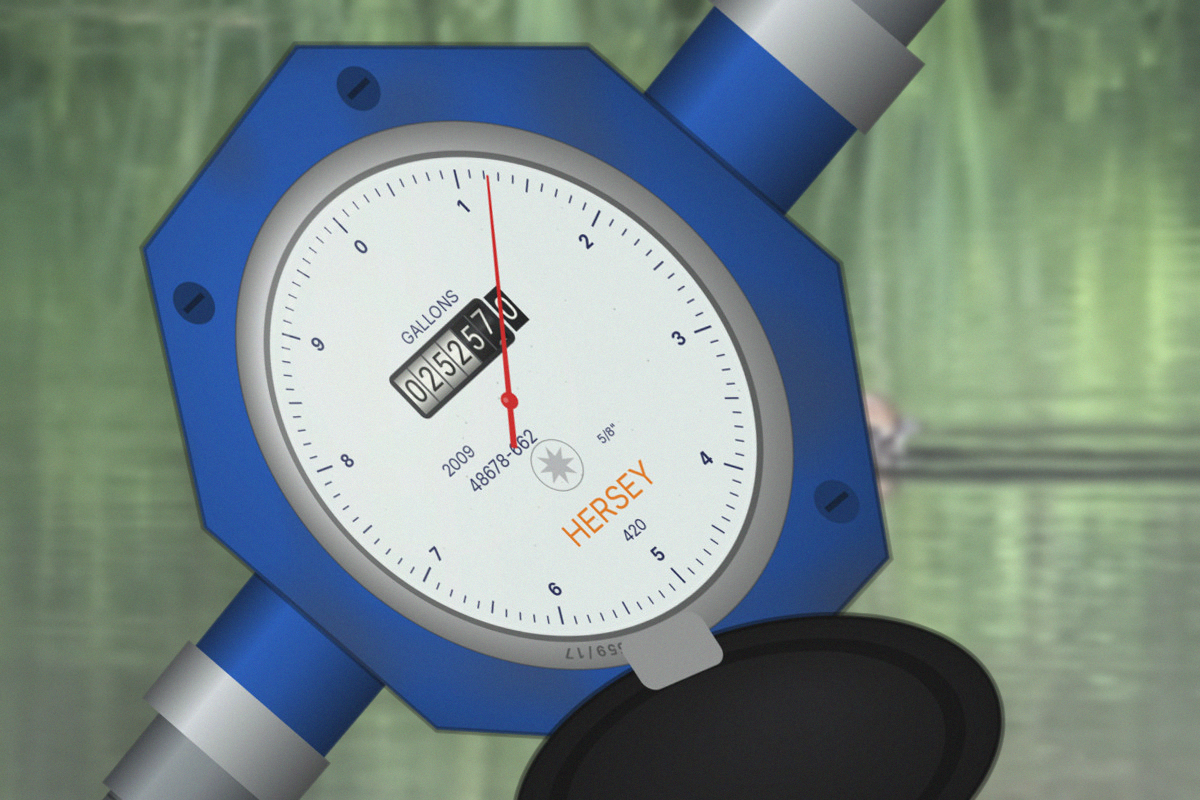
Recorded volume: 252571.2 gal
